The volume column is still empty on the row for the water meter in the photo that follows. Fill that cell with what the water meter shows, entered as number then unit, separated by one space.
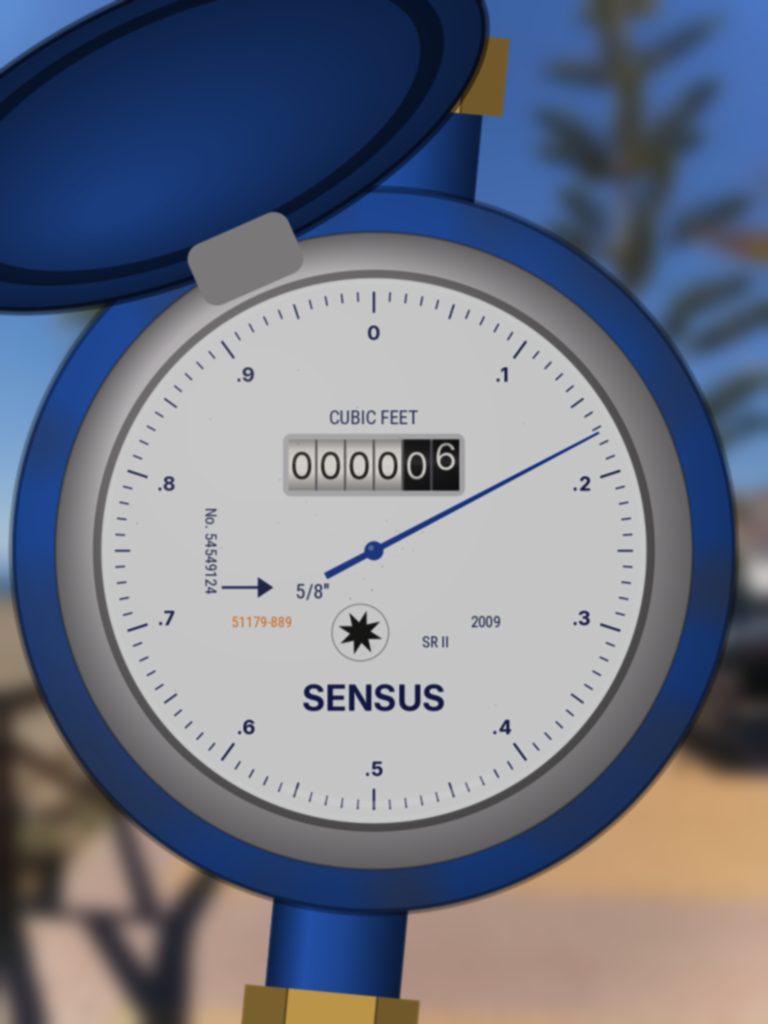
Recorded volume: 6.17 ft³
